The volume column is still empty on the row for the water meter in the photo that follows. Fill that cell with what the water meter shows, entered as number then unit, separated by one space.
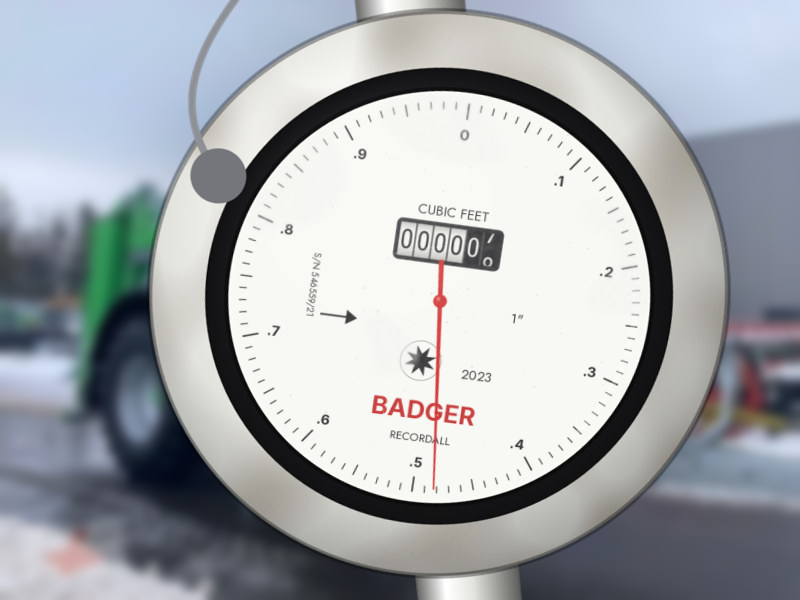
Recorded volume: 7.48 ft³
